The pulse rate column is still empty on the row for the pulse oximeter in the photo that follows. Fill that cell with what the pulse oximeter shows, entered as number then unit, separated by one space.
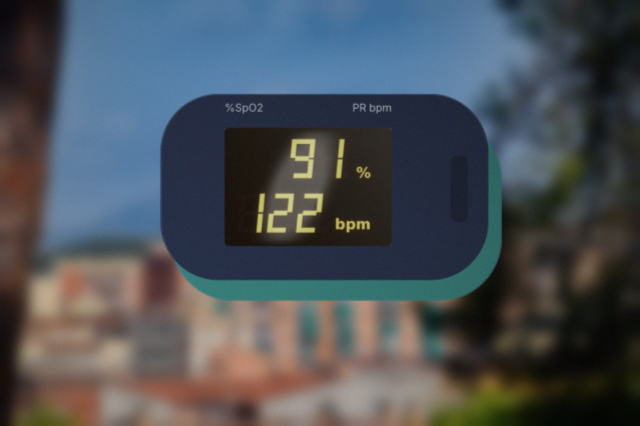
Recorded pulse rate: 122 bpm
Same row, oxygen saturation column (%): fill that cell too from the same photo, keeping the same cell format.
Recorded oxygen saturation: 91 %
